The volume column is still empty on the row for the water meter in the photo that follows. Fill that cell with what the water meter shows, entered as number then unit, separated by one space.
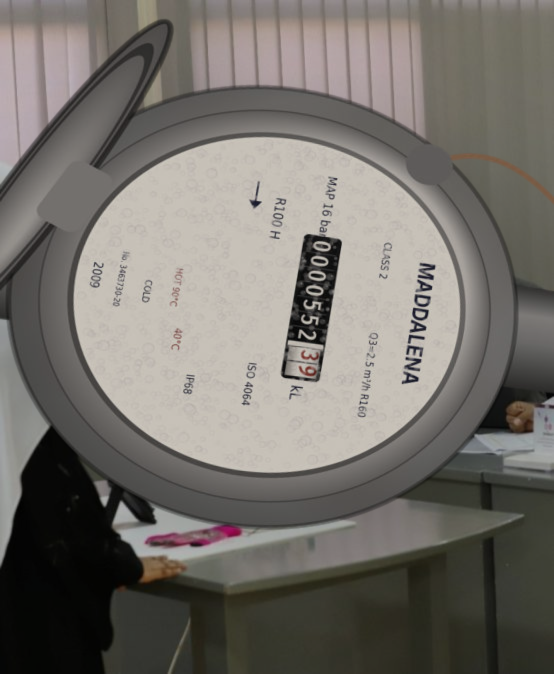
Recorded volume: 552.39 kL
